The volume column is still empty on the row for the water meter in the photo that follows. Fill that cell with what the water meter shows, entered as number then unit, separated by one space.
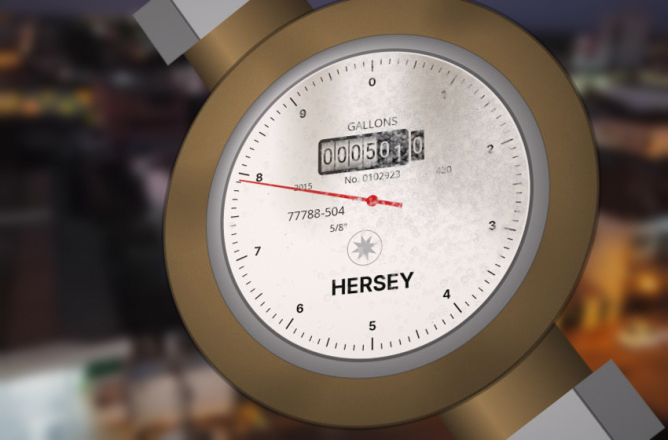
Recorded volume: 5007.9 gal
